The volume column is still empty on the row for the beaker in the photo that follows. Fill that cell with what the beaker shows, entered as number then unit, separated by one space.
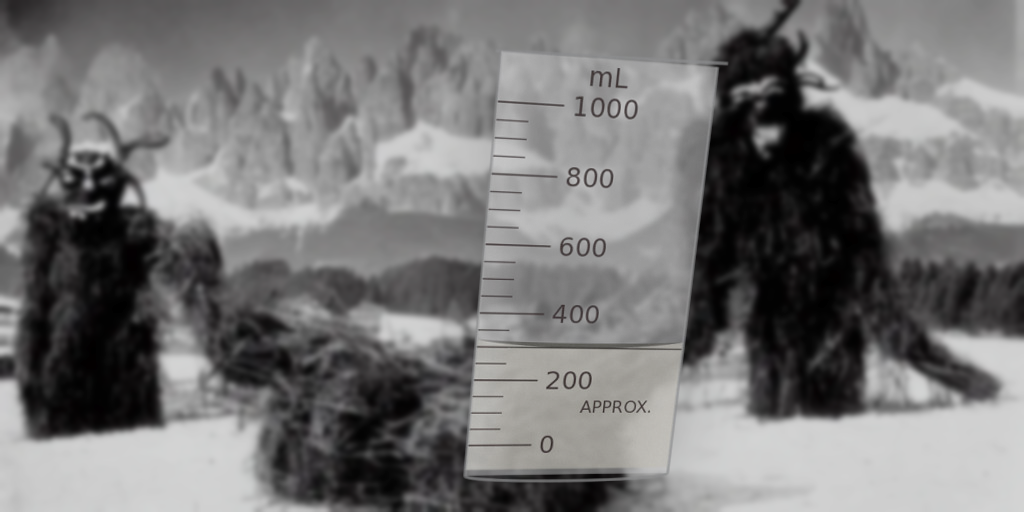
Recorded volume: 300 mL
